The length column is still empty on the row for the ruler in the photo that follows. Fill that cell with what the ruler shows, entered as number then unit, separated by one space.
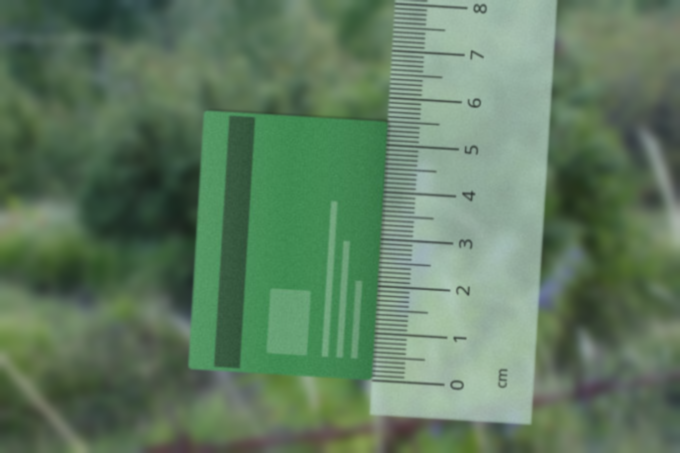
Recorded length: 5.5 cm
